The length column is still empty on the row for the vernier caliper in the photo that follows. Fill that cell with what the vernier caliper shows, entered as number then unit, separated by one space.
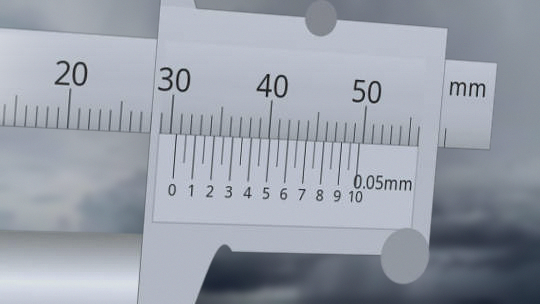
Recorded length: 30.6 mm
